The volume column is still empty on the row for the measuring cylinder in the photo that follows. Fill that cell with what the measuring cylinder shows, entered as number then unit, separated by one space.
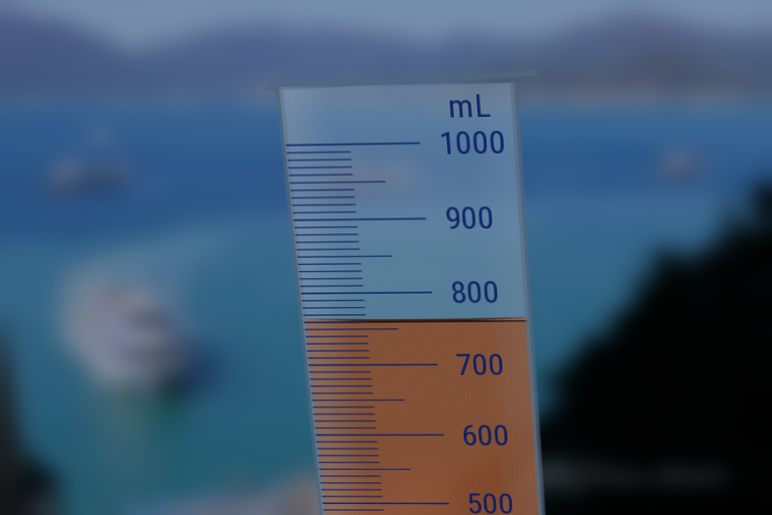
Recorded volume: 760 mL
